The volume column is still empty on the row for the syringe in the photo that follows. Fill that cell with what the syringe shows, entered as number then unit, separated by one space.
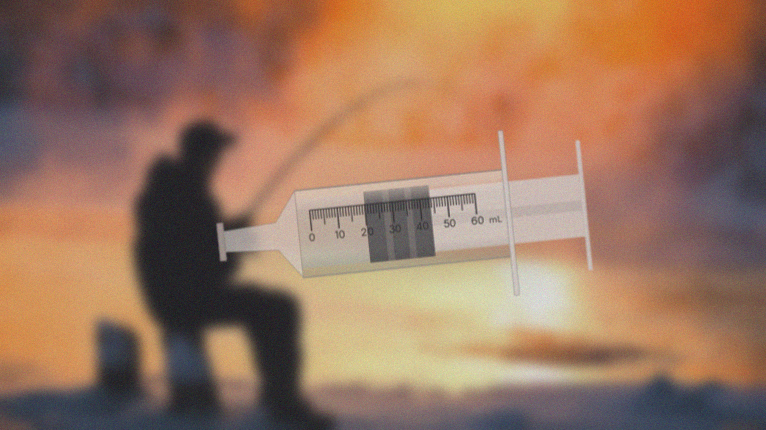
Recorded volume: 20 mL
